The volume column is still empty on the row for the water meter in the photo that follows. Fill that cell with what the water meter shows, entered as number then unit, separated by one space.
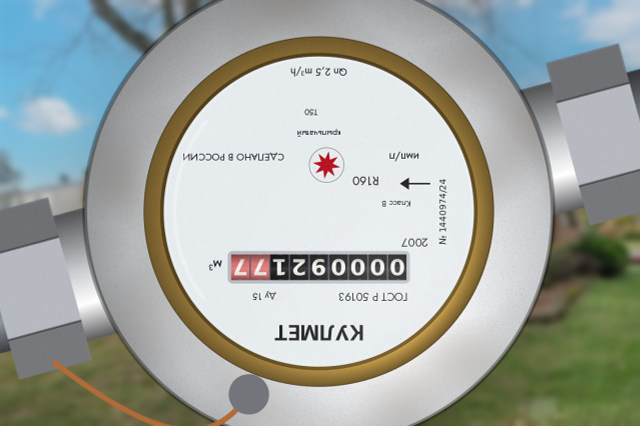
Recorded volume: 921.77 m³
